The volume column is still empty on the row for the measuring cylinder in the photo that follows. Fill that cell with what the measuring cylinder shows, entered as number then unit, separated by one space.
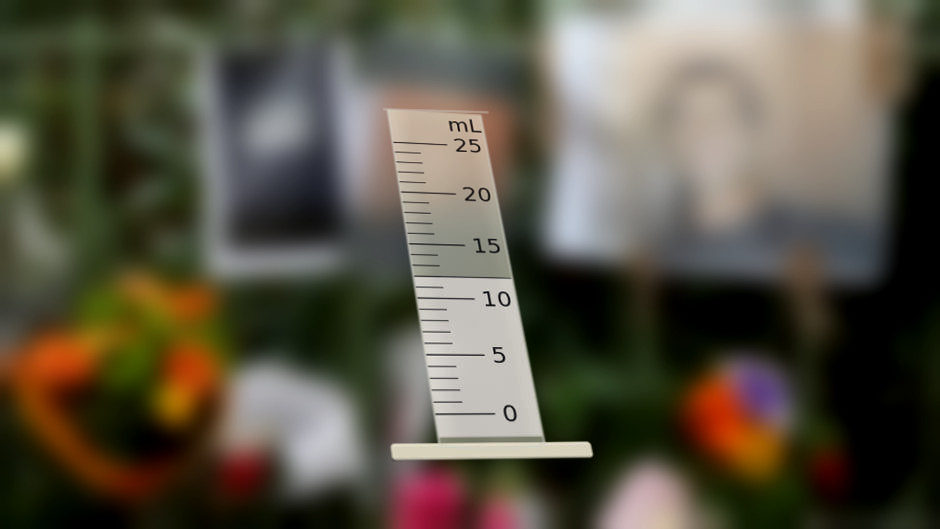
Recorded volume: 12 mL
